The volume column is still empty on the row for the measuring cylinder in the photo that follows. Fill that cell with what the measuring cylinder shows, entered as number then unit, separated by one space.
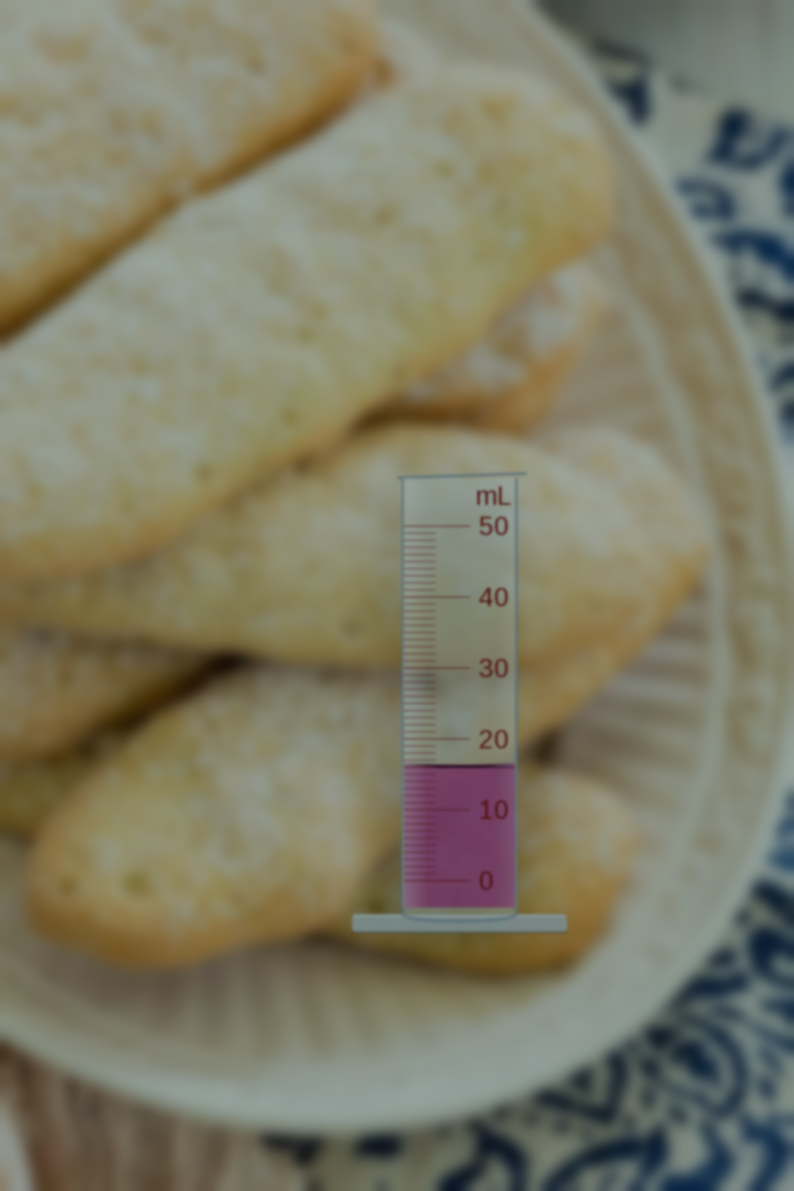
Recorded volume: 16 mL
